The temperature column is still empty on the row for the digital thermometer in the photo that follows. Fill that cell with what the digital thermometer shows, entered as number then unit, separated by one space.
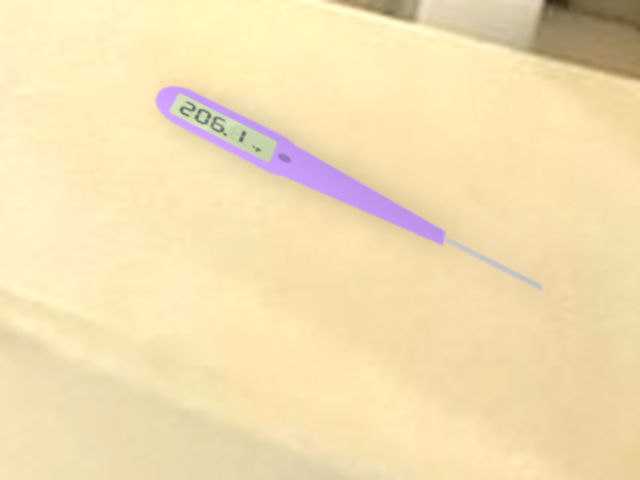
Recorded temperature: 206.1 °F
